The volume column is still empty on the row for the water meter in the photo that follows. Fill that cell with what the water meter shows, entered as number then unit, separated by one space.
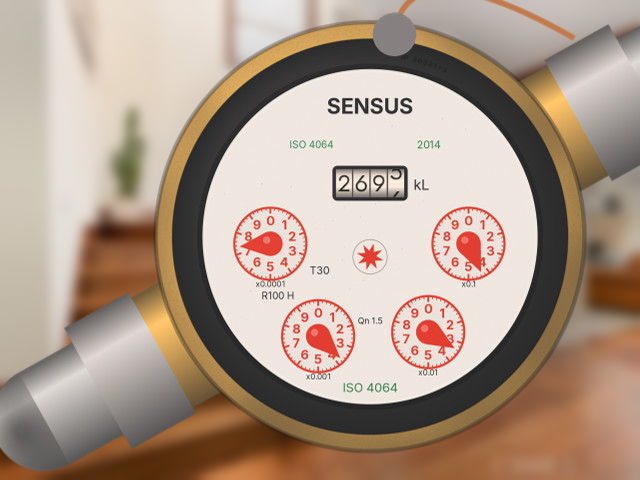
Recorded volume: 2695.4337 kL
